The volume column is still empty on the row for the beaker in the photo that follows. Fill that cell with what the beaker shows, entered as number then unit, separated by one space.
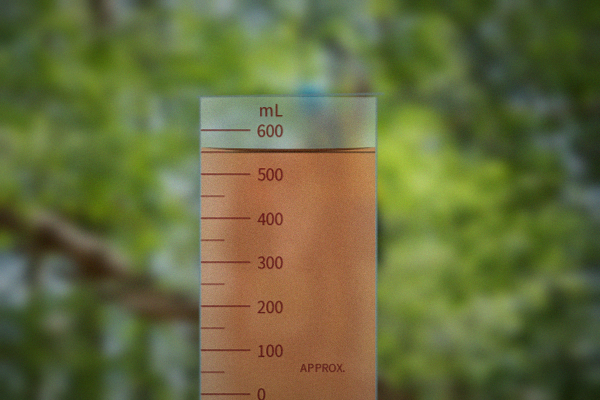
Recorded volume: 550 mL
